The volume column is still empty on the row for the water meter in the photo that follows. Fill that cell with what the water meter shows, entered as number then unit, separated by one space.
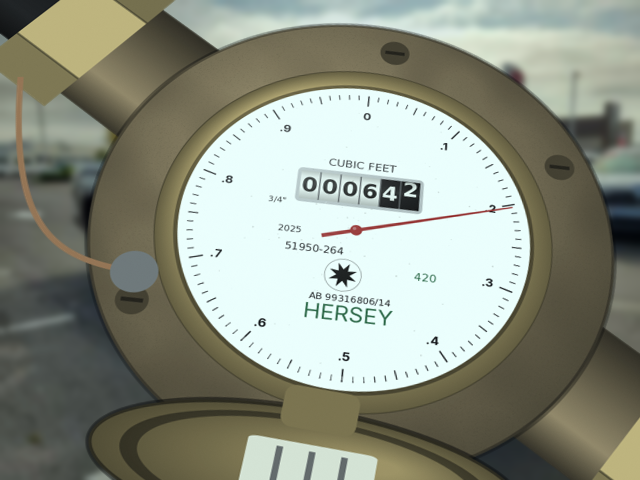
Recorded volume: 642.20 ft³
